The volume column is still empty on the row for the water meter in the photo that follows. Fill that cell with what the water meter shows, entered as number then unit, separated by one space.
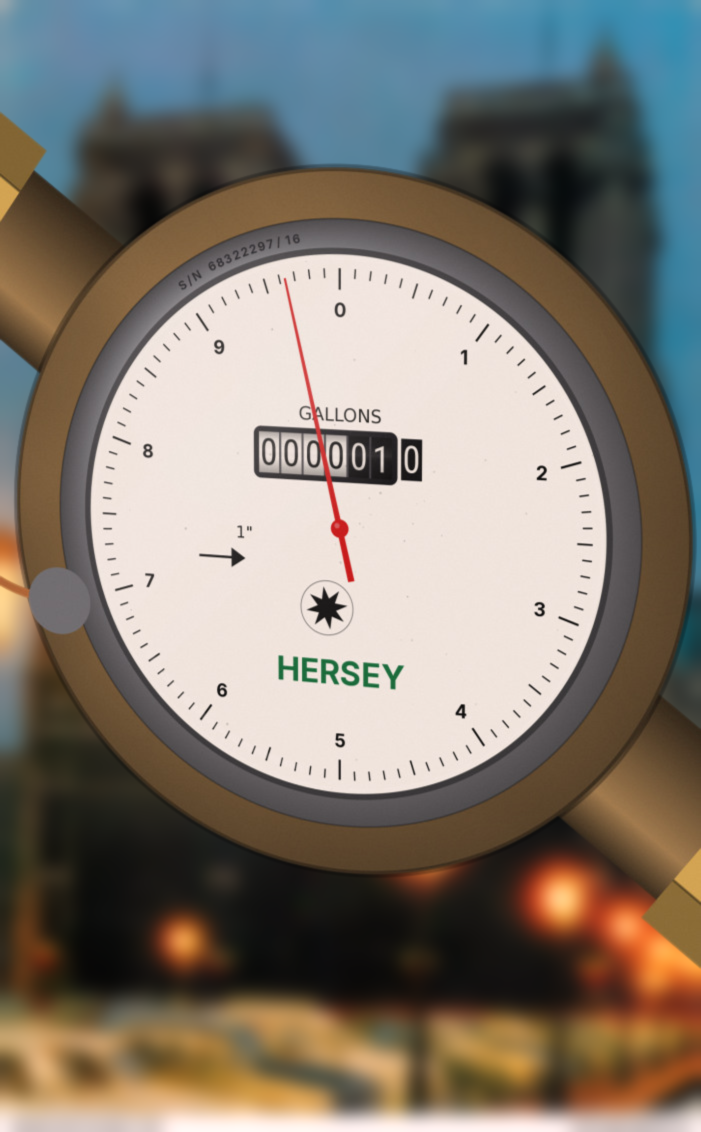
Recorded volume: 9.6 gal
